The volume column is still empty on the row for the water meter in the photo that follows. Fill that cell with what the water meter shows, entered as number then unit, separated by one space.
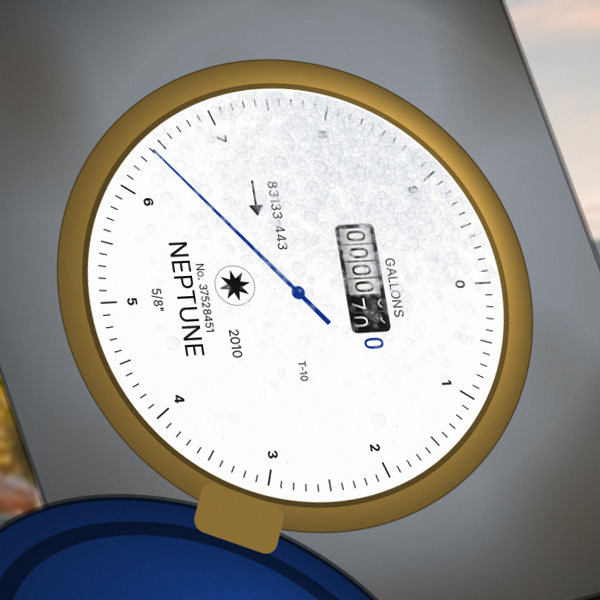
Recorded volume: 696.4 gal
